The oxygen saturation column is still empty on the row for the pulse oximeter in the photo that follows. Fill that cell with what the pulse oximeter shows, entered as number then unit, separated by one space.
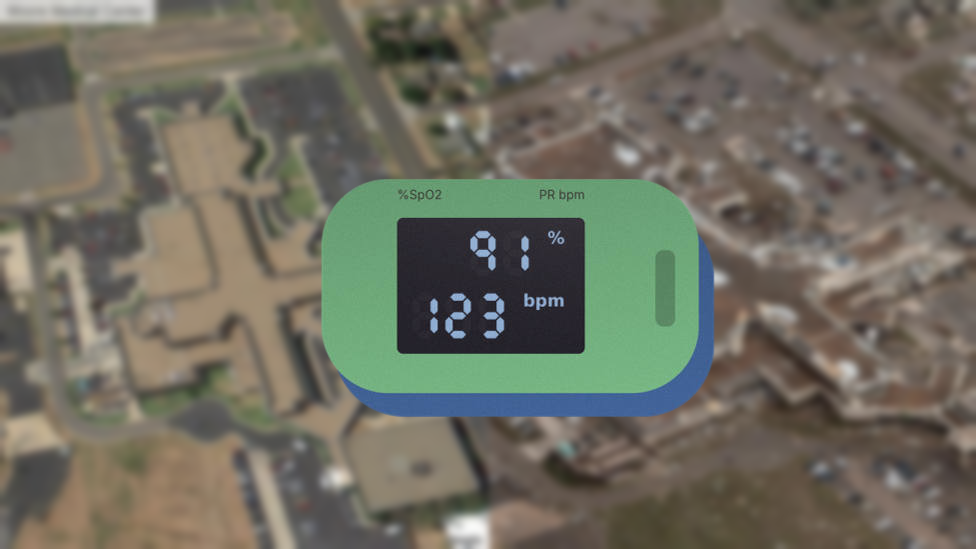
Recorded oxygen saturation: 91 %
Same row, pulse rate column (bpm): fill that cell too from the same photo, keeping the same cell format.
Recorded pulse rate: 123 bpm
